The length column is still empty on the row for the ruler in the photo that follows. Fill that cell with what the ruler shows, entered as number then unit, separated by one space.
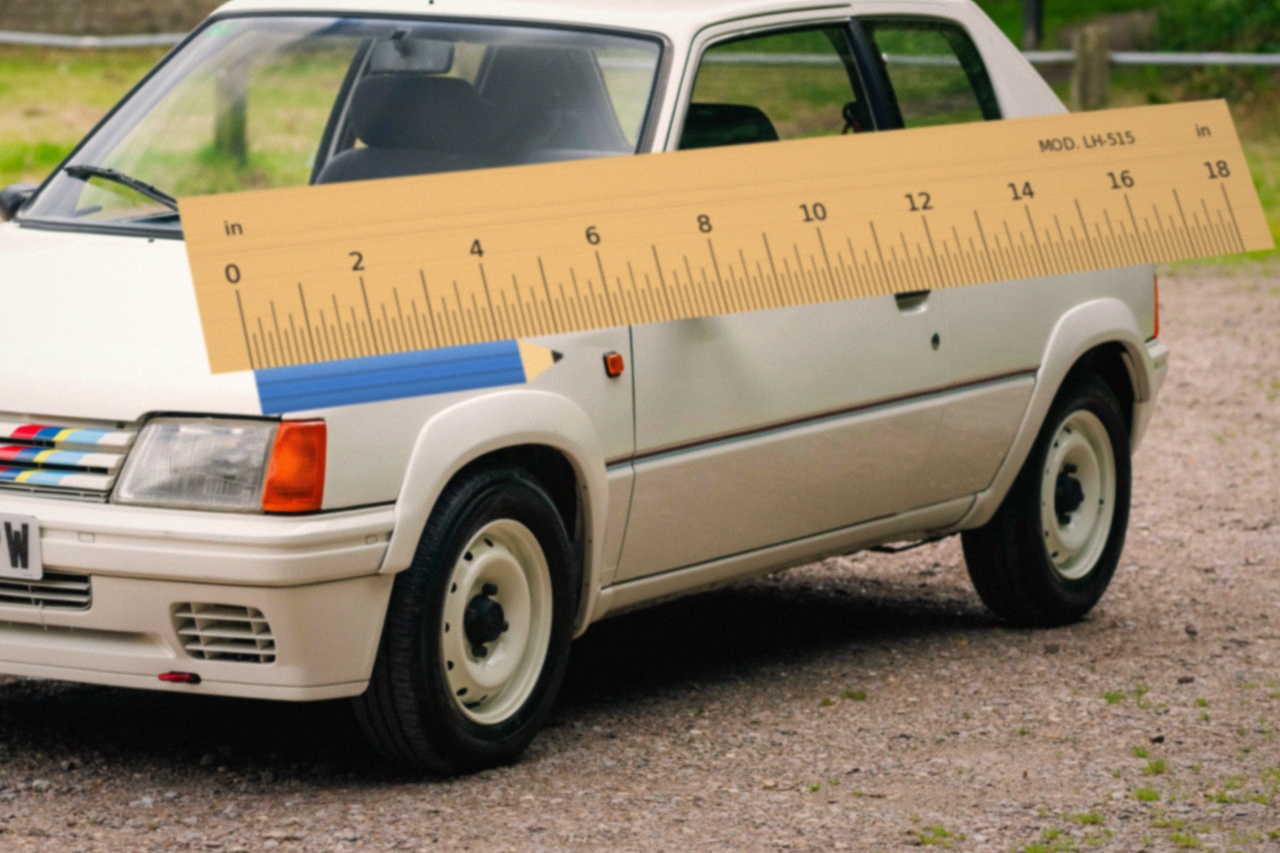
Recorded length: 5 in
